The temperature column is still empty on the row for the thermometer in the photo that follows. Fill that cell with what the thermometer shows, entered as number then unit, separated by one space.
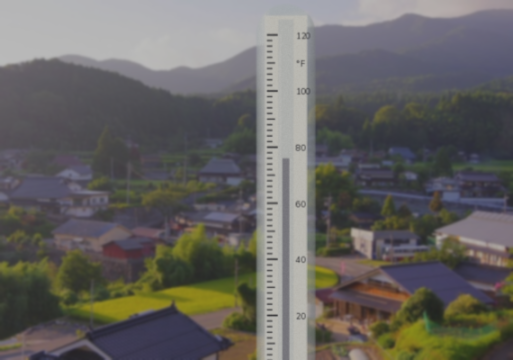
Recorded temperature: 76 °F
